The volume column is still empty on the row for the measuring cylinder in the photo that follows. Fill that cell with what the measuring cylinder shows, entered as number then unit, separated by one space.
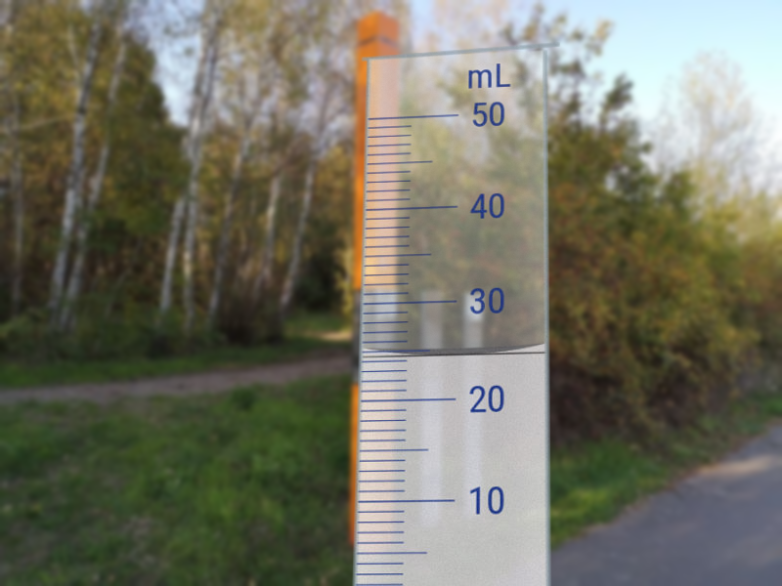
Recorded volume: 24.5 mL
